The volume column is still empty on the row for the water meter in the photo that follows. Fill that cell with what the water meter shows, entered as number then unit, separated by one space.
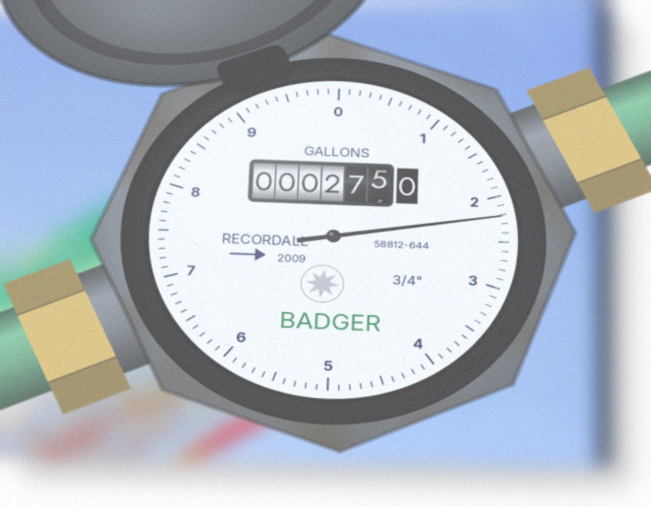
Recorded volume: 2752.2 gal
